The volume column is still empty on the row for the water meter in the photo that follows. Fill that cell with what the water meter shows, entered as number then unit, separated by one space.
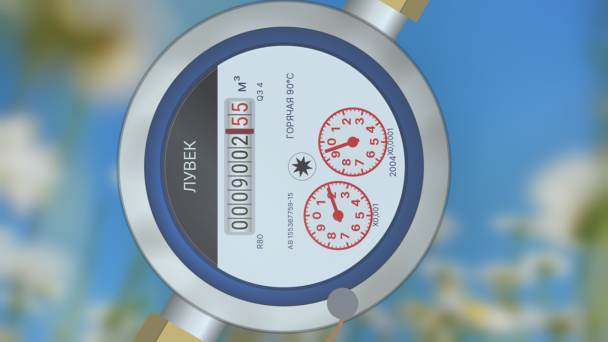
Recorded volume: 9002.5519 m³
